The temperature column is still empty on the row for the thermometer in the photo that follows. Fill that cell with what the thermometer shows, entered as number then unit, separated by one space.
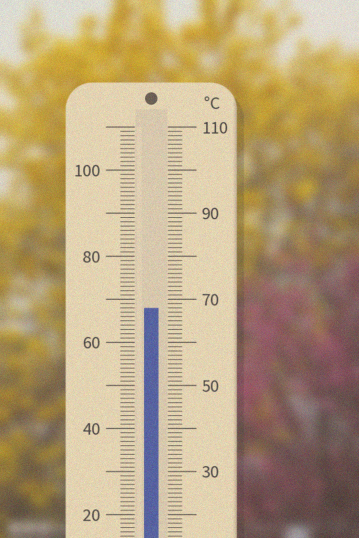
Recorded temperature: 68 °C
